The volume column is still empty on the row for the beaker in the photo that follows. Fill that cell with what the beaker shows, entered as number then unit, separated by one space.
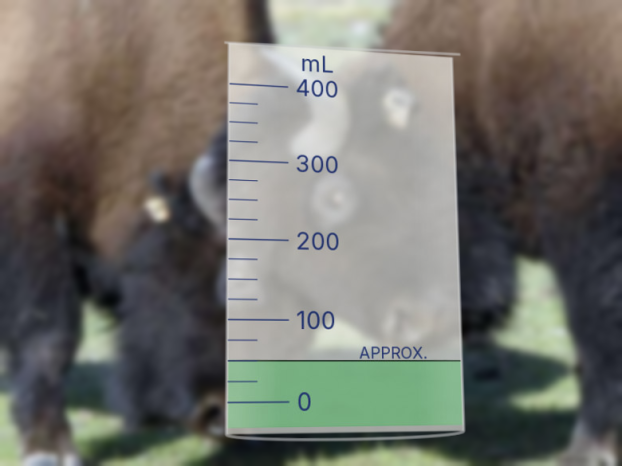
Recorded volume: 50 mL
